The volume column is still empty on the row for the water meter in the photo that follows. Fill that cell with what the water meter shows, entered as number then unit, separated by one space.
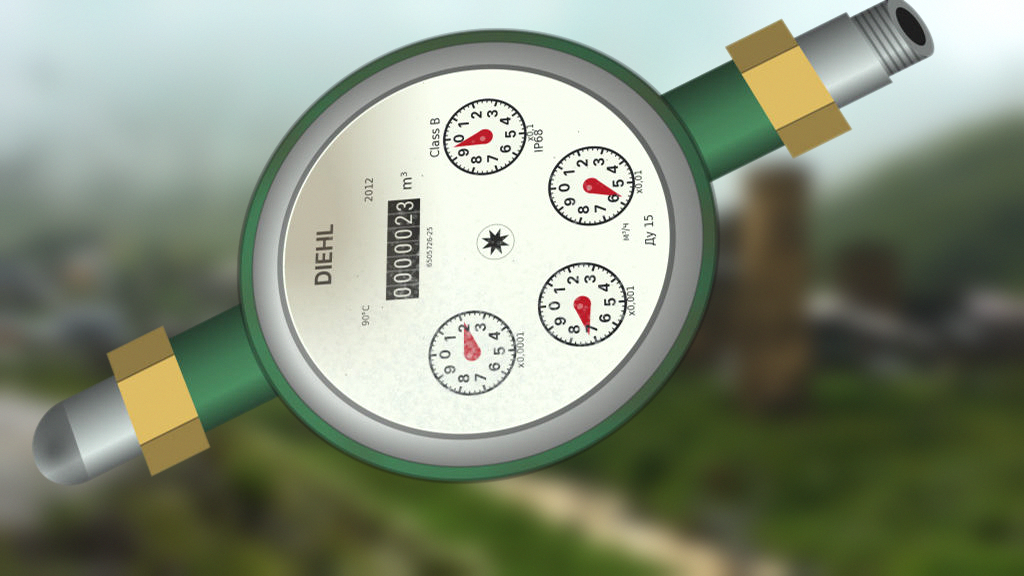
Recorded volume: 22.9572 m³
